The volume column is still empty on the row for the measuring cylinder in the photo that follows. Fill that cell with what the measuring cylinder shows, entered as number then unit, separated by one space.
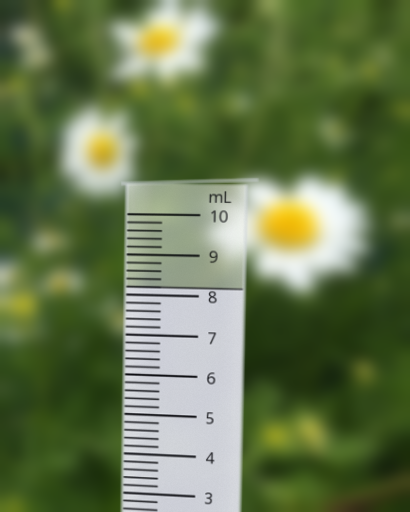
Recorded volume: 8.2 mL
